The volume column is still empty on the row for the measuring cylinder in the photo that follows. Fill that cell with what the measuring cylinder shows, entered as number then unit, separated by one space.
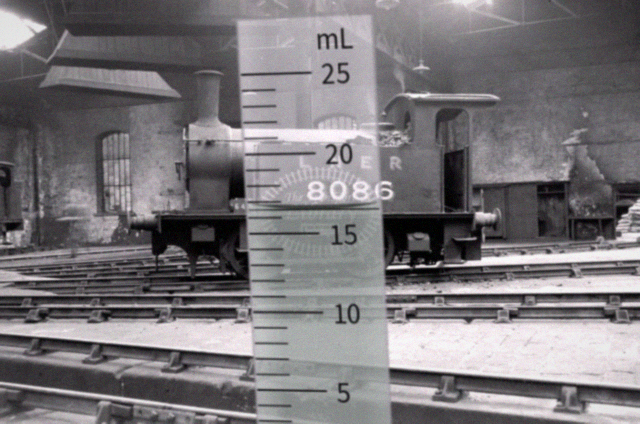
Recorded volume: 16.5 mL
